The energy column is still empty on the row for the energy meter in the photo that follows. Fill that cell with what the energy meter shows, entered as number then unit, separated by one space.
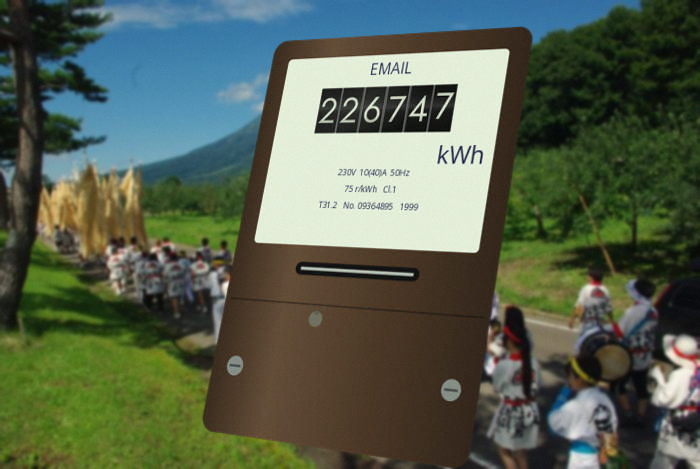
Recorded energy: 226747 kWh
